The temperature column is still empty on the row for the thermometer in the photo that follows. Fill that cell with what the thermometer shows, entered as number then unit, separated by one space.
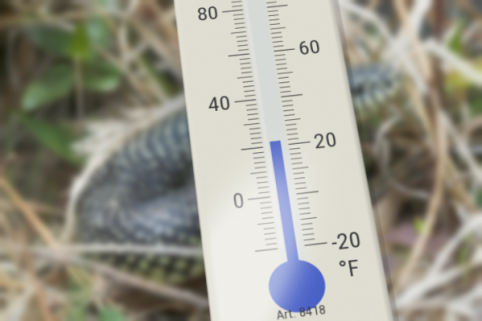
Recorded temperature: 22 °F
